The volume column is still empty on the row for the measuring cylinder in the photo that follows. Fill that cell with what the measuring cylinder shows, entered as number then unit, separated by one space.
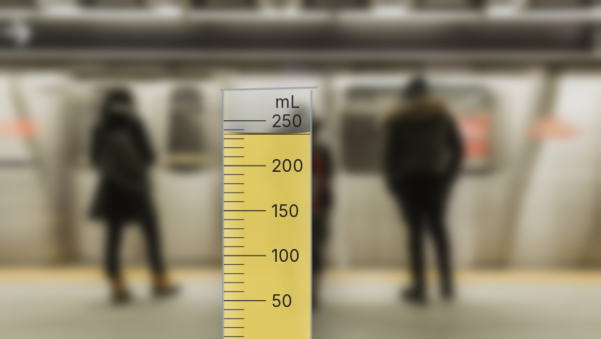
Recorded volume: 235 mL
